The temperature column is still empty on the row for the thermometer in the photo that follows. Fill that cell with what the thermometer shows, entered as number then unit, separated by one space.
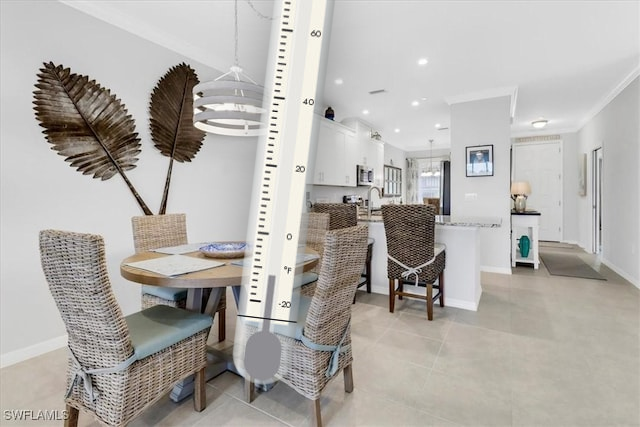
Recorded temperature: -12 °F
